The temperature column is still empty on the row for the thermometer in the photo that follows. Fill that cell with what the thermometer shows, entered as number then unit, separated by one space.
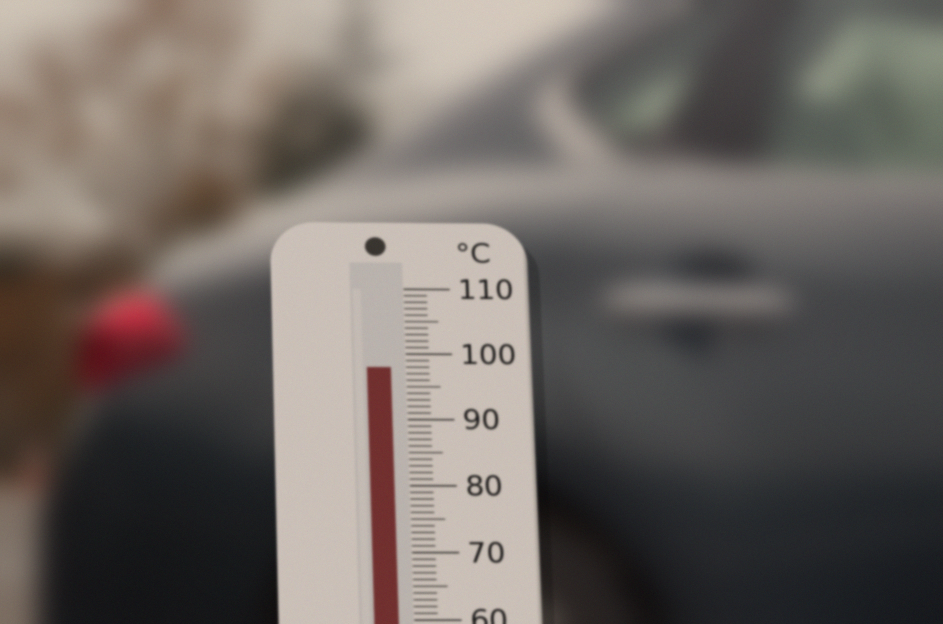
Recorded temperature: 98 °C
